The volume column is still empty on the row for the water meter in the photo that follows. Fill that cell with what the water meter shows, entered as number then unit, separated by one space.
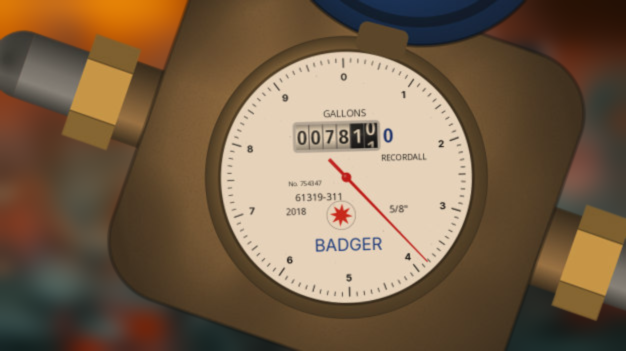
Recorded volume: 78103.8 gal
